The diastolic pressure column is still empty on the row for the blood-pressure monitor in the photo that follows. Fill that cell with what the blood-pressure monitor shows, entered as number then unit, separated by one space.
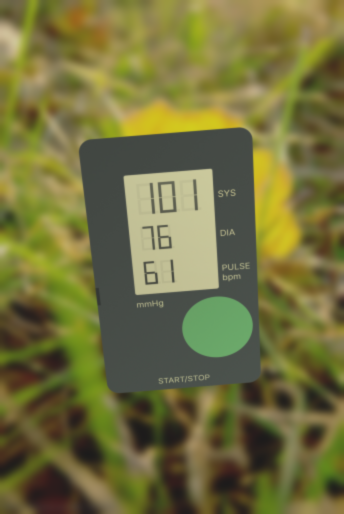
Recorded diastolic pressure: 76 mmHg
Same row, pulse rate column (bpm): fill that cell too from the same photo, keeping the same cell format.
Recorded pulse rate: 61 bpm
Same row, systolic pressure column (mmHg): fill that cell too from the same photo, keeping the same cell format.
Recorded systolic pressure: 101 mmHg
